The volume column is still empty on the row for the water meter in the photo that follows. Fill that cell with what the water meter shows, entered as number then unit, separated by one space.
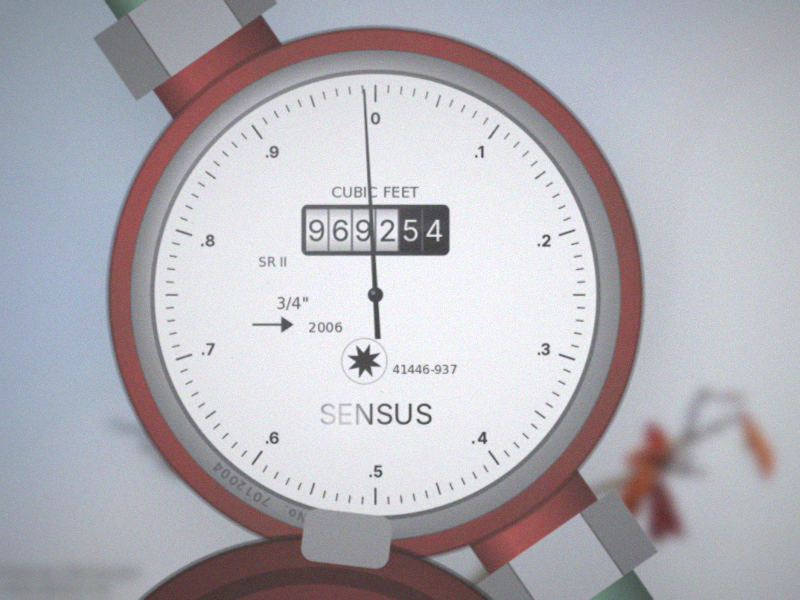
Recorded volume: 969253.99 ft³
